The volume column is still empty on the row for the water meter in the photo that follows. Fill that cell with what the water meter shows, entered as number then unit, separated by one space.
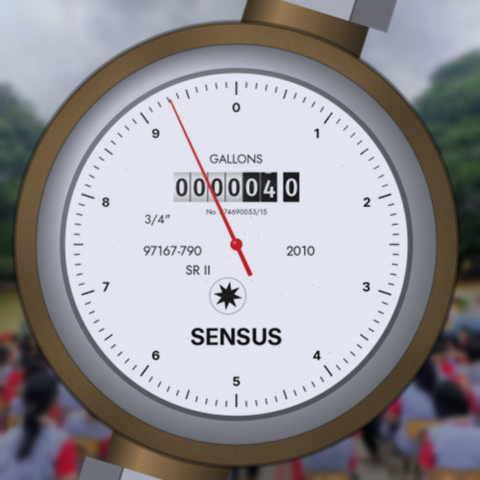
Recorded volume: 39.3 gal
